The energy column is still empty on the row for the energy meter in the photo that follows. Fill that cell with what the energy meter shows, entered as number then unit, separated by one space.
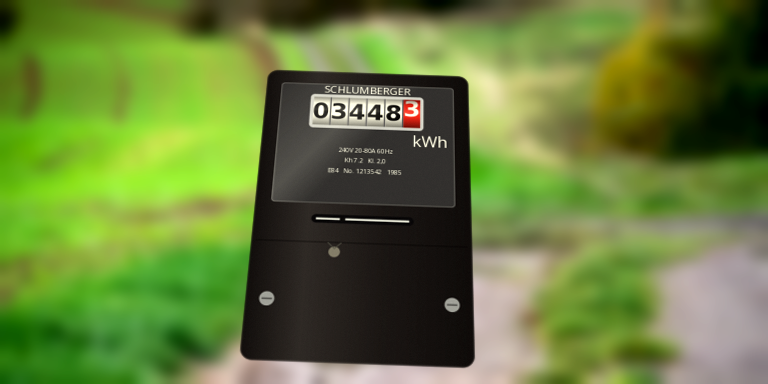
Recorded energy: 3448.3 kWh
